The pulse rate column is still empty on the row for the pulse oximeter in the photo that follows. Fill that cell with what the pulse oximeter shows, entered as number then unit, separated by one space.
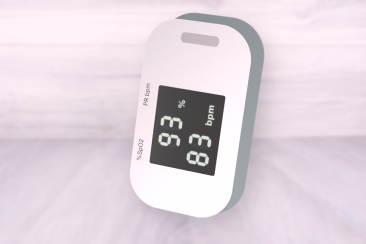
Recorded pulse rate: 83 bpm
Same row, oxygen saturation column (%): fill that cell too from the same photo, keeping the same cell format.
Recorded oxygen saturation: 93 %
